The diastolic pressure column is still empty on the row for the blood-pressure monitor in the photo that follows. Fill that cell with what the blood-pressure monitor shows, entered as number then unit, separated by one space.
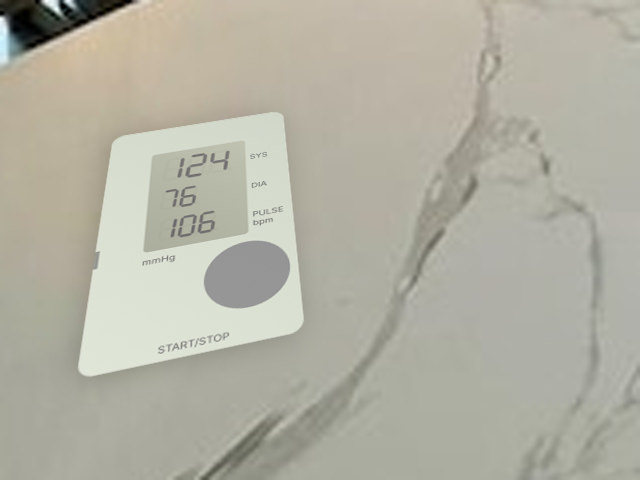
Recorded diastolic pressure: 76 mmHg
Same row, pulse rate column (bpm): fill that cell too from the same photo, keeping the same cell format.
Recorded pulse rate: 106 bpm
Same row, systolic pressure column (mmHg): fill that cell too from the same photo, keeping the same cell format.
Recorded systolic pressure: 124 mmHg
